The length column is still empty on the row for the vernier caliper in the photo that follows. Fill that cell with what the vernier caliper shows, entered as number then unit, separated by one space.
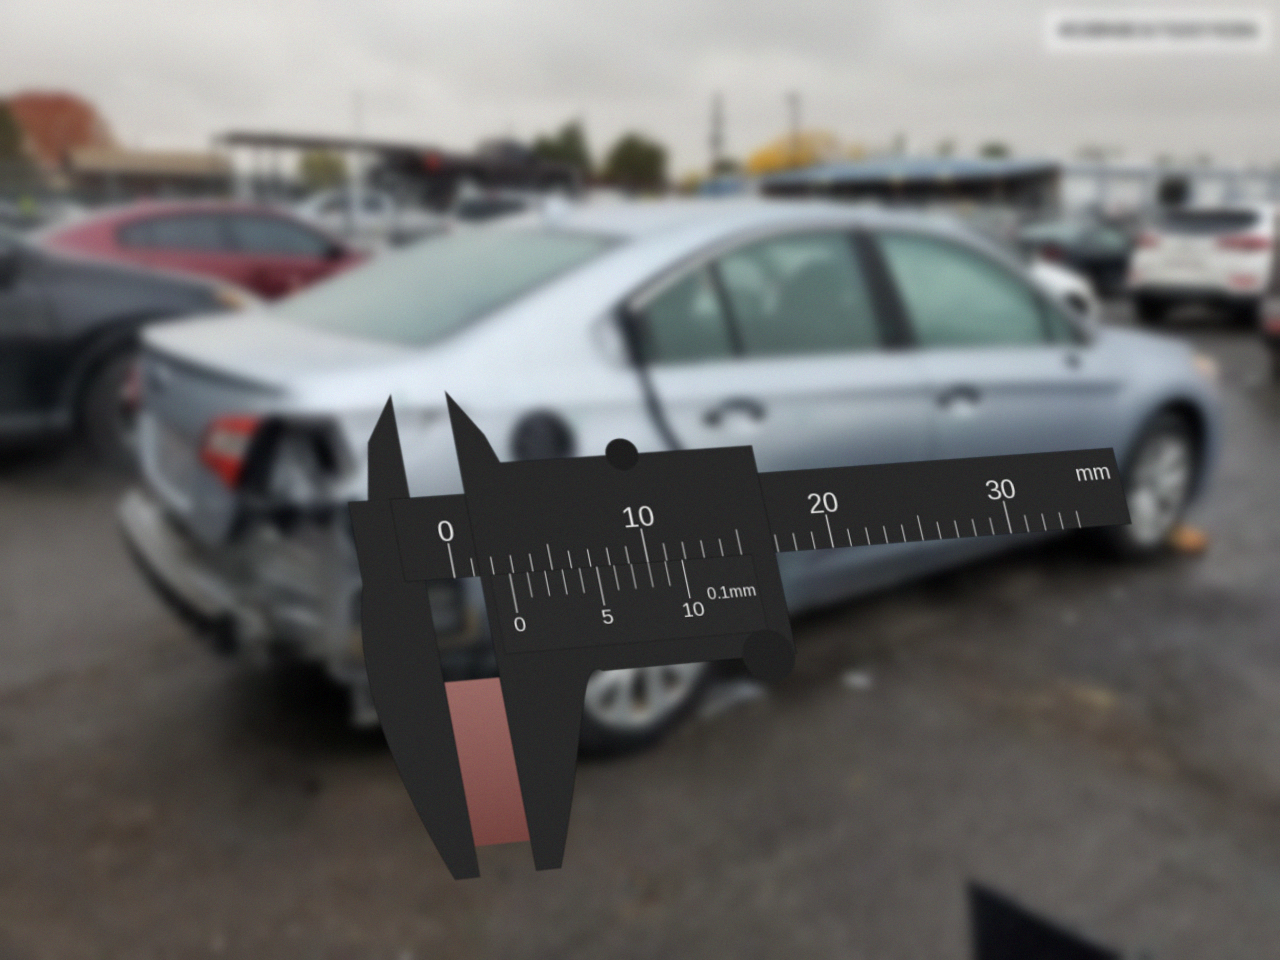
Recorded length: 2.8 mm
